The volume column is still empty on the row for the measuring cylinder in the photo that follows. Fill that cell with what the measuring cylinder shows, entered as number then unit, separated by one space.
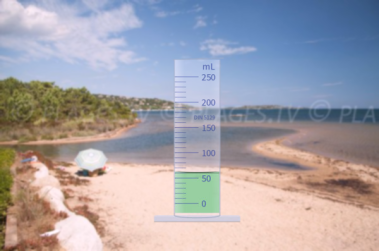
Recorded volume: 60 mL
